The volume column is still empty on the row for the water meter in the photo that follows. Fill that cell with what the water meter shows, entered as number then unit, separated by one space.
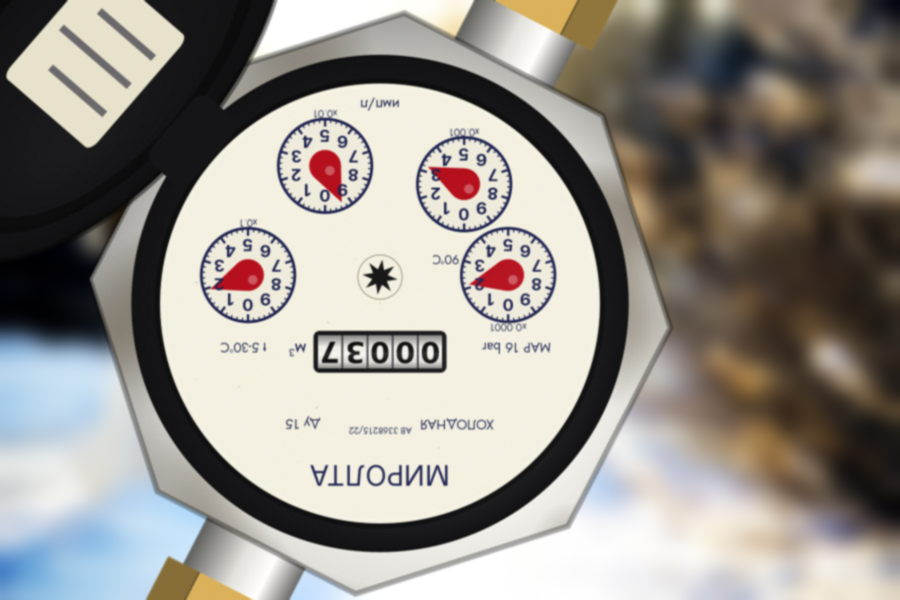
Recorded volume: 37.1932 m³
